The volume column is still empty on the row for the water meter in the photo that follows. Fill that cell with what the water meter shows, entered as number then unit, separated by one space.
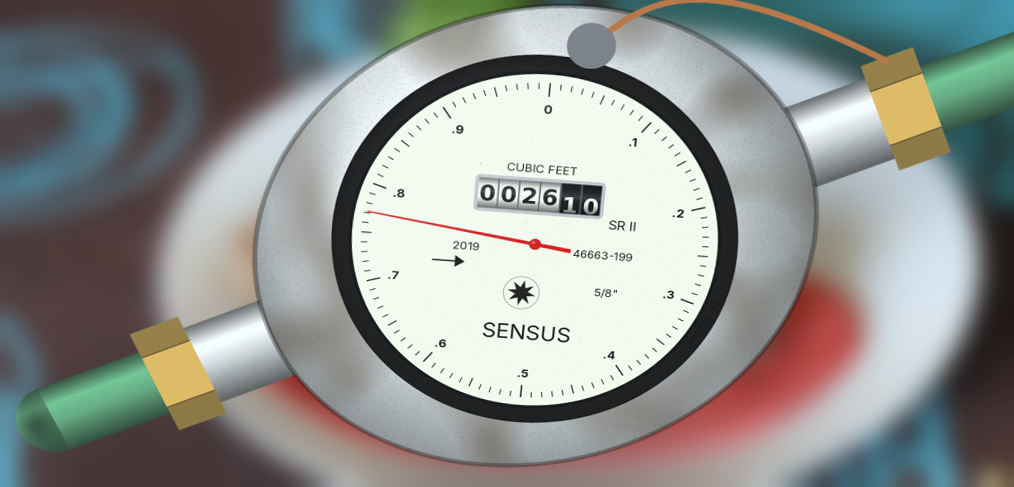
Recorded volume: 2609.77 ft³
